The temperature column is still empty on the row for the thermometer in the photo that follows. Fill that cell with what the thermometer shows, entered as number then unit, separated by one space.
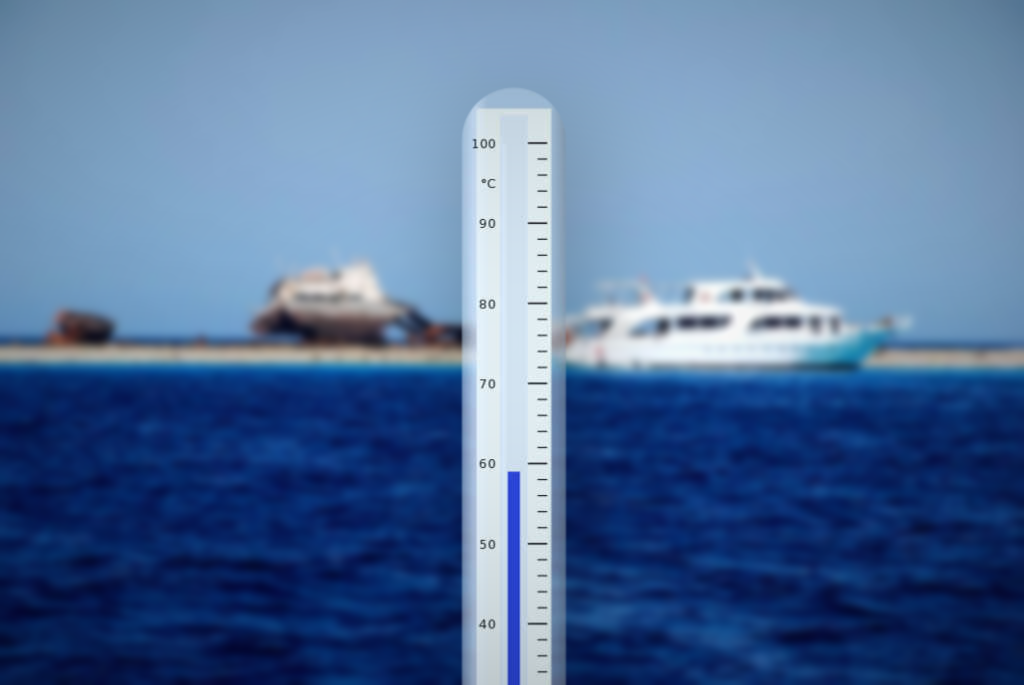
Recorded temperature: 59 °C
